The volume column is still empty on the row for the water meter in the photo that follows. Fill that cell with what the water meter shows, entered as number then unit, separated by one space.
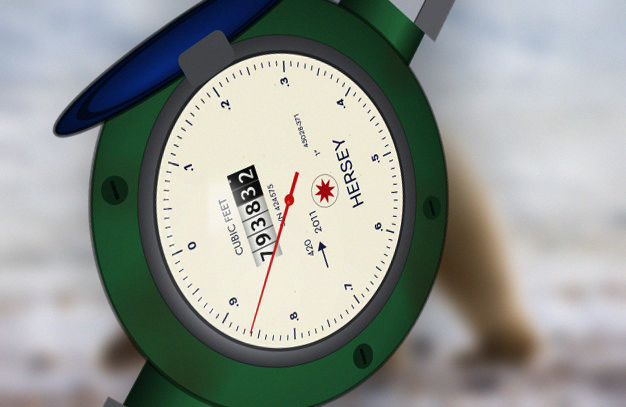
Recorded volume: 793831.86 ft³
